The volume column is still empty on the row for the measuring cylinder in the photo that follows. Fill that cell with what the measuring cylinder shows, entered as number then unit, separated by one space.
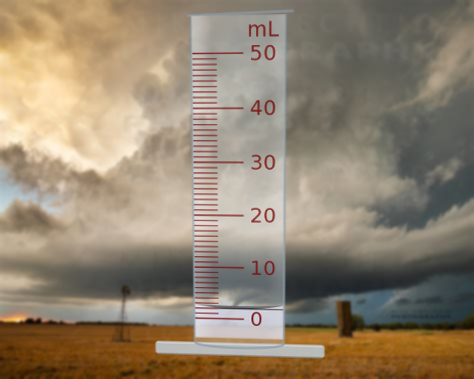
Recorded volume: 2 mL
